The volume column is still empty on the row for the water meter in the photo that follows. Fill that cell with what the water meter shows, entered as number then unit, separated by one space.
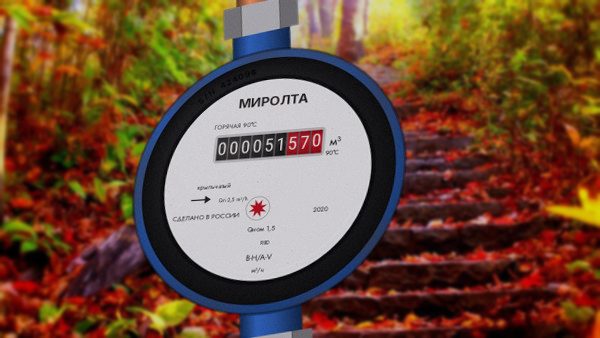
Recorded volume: 51.570 m³
